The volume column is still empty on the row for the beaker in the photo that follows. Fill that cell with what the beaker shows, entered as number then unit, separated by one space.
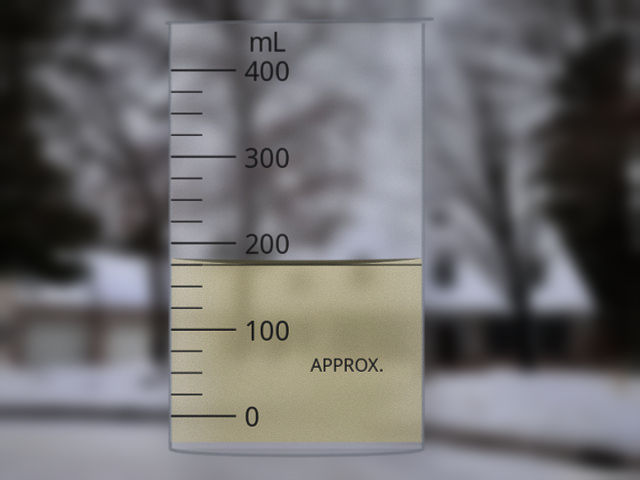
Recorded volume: 175 mL
